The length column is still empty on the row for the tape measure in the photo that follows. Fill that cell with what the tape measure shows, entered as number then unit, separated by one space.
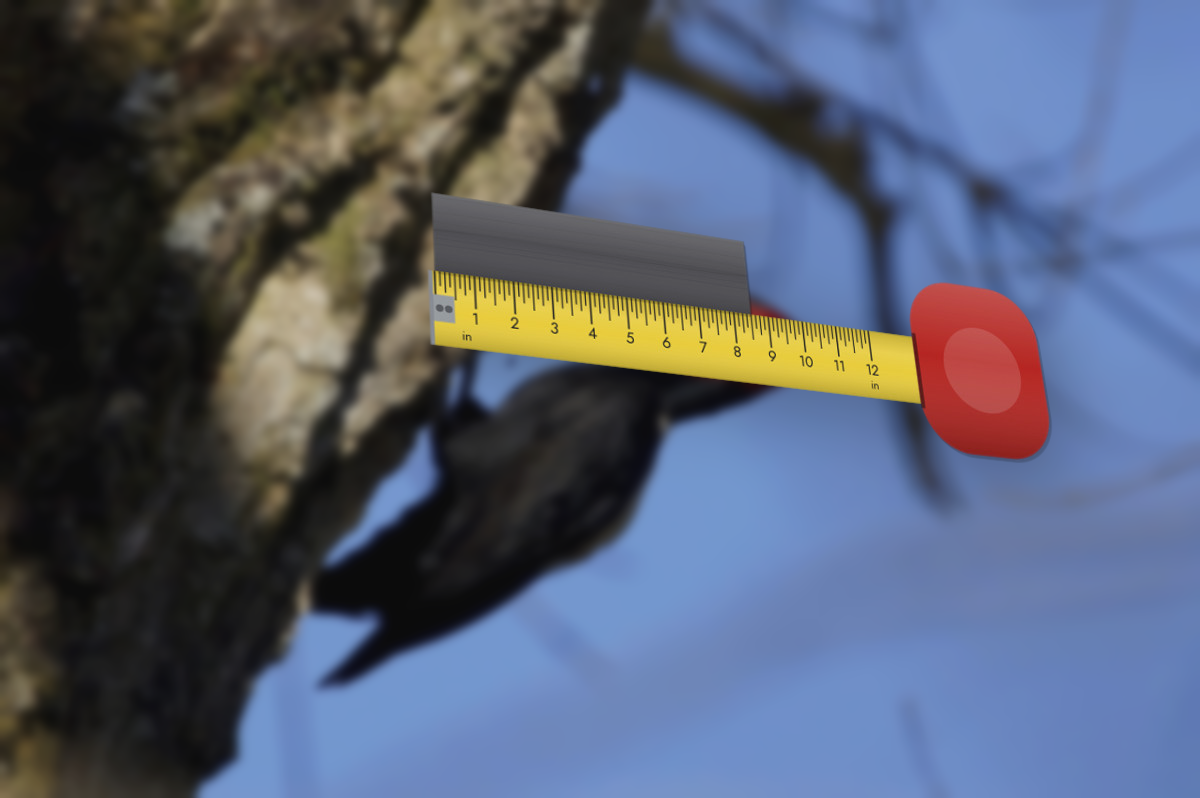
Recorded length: 8.5 in
